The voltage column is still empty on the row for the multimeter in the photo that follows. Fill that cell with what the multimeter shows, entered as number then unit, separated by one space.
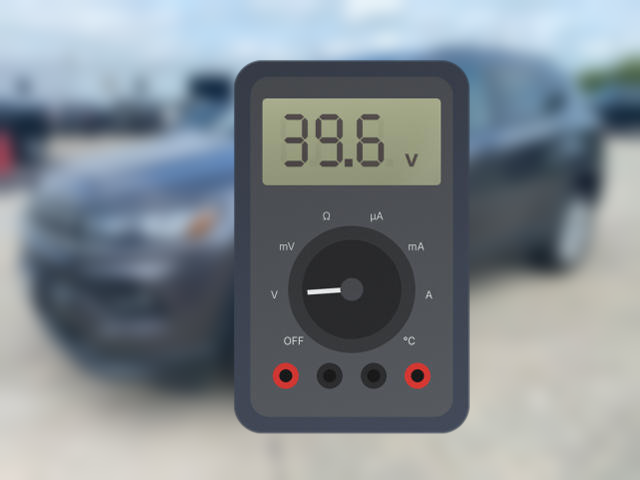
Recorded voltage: 39.6 V
